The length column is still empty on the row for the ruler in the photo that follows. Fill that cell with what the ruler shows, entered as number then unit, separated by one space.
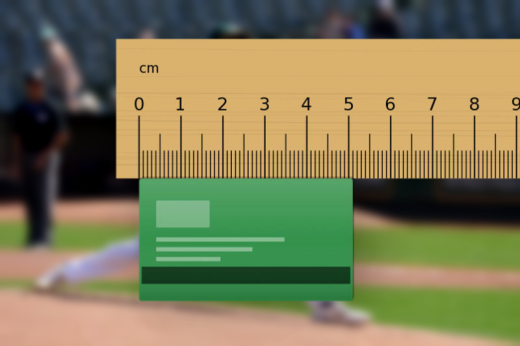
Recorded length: 5.1 cm
